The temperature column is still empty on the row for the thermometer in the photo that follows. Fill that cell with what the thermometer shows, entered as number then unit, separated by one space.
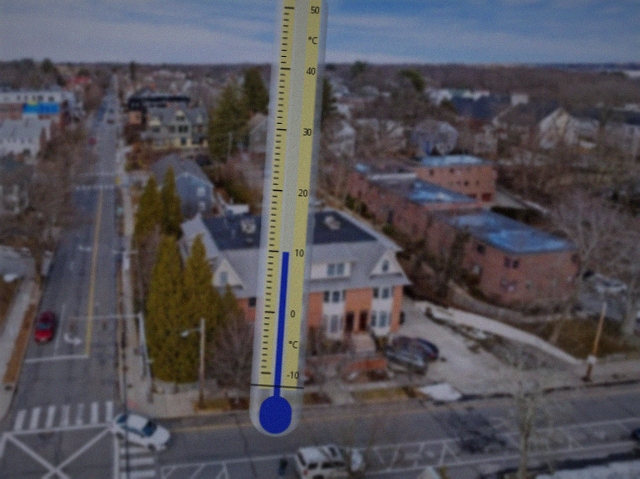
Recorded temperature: 10 °C
